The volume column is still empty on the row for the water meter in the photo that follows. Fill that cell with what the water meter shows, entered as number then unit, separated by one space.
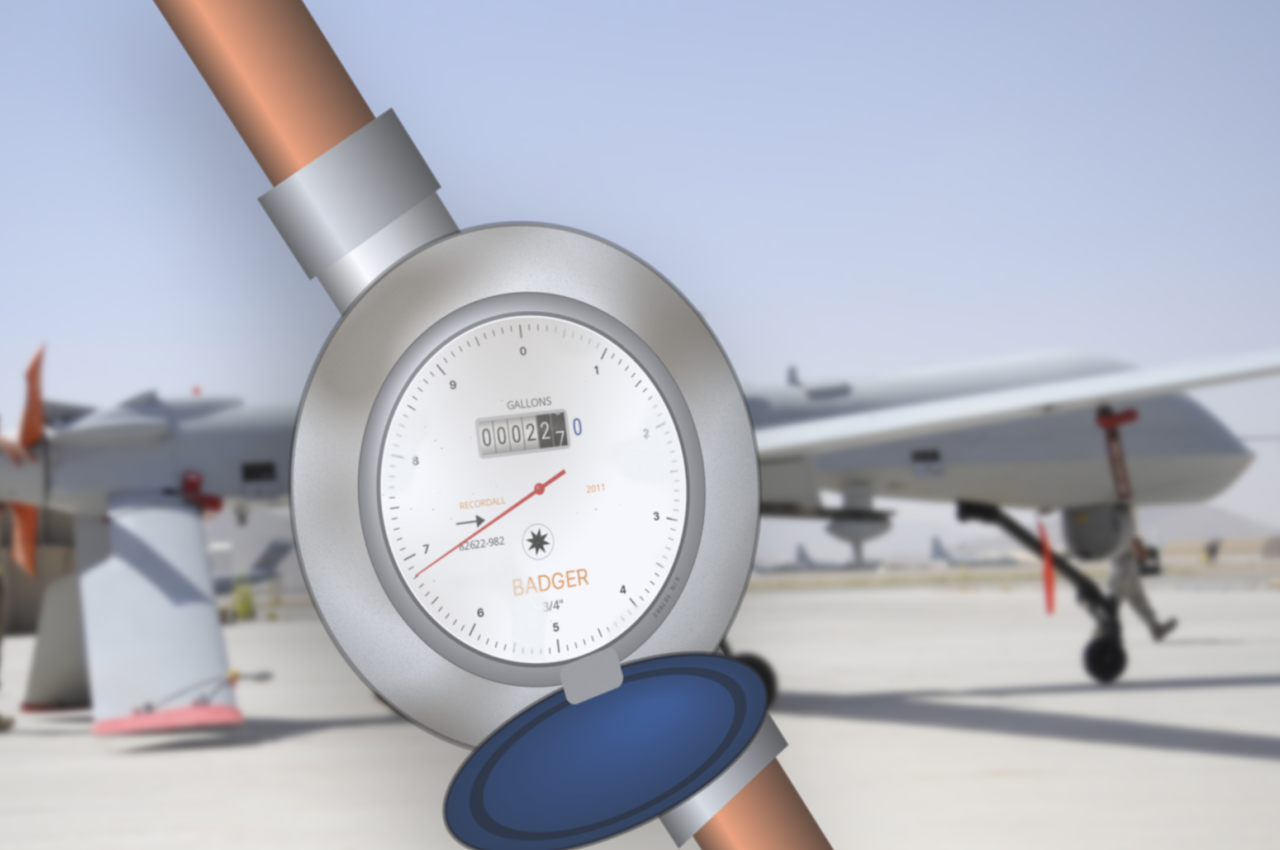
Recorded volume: 2266.8 gal
